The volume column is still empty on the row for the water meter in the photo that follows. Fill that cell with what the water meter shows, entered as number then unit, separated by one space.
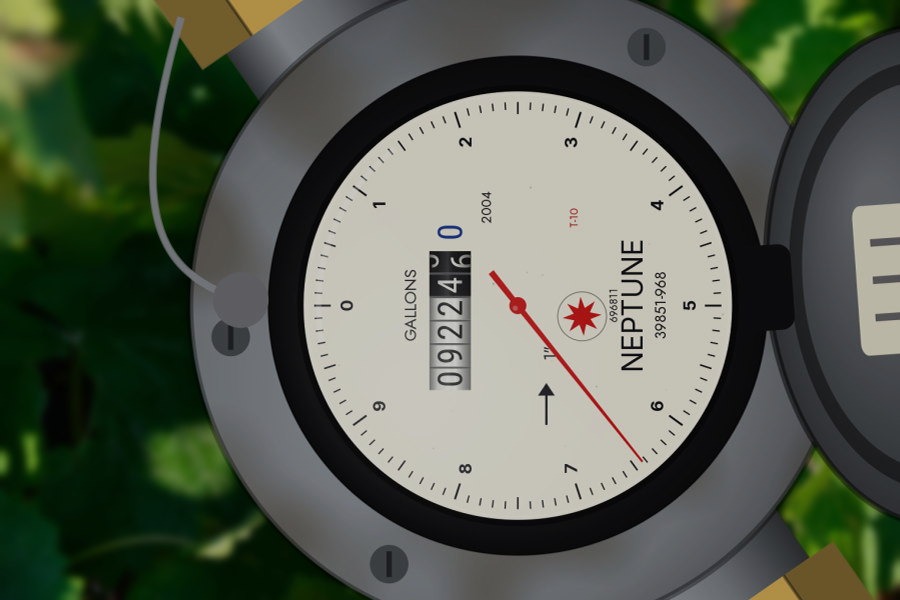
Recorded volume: 922456.4 gal
